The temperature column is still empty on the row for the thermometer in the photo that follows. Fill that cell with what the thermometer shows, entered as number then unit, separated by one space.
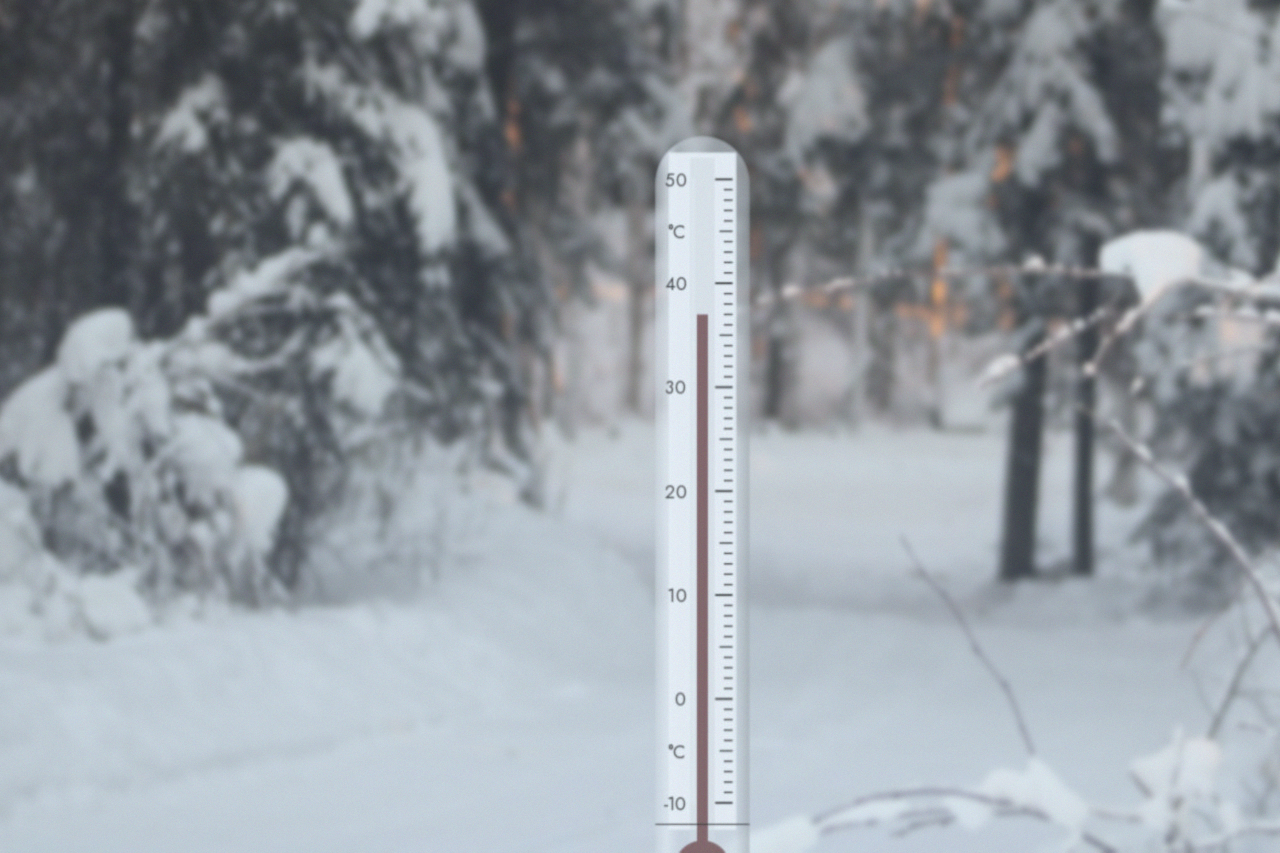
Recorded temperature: 37 °C
